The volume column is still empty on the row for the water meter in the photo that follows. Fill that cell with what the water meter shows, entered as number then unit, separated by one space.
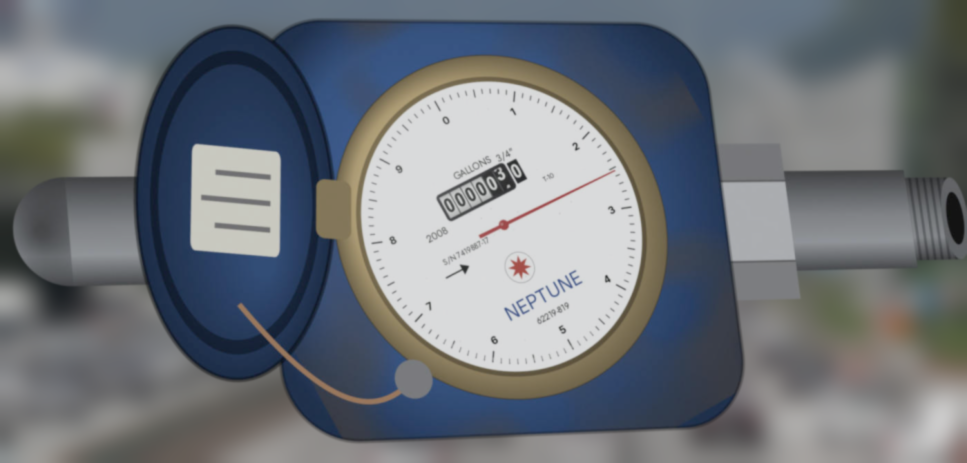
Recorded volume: 32.5 gal
